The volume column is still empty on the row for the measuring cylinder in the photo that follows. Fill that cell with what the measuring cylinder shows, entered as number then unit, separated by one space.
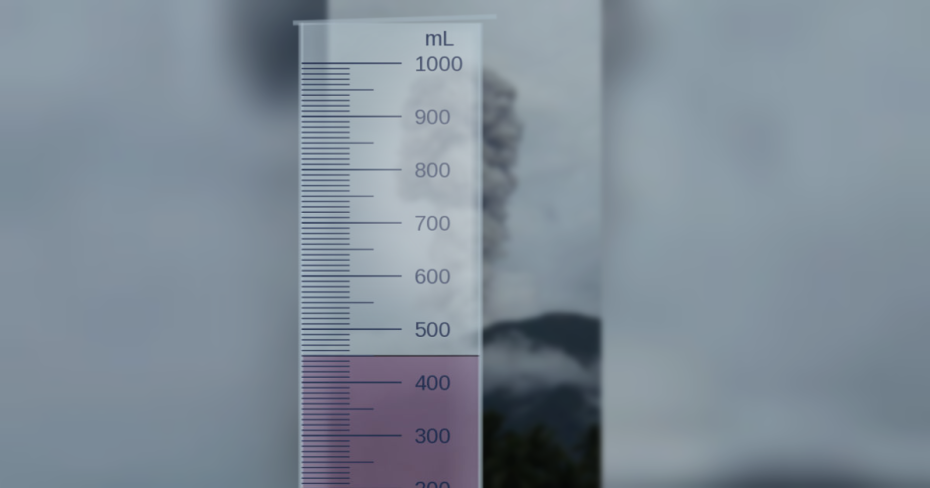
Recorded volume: 450 mL
